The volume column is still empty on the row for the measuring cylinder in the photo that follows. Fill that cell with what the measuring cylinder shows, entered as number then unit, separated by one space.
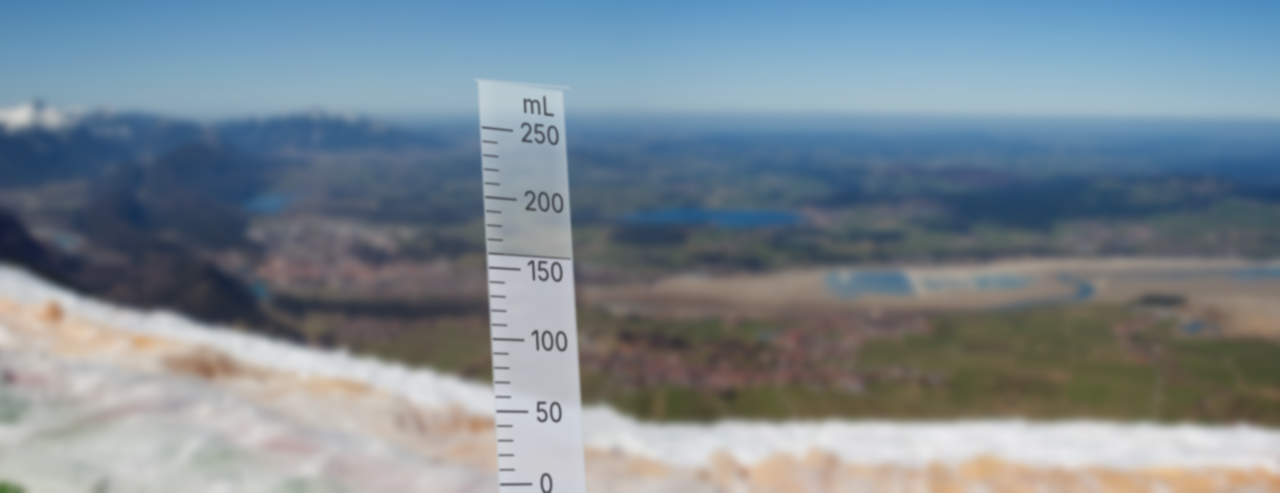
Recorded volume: 160 mL
